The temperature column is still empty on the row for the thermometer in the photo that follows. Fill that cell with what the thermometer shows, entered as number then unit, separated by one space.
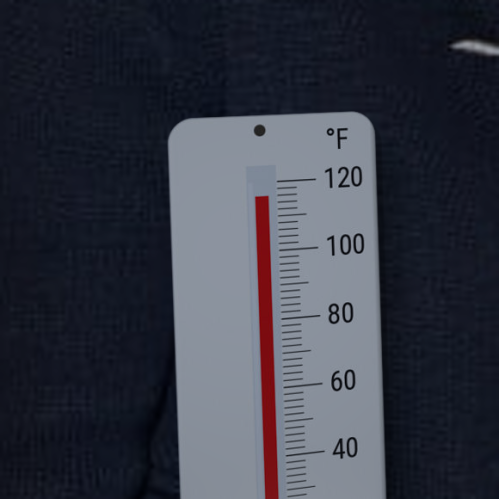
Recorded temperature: 116 °F
